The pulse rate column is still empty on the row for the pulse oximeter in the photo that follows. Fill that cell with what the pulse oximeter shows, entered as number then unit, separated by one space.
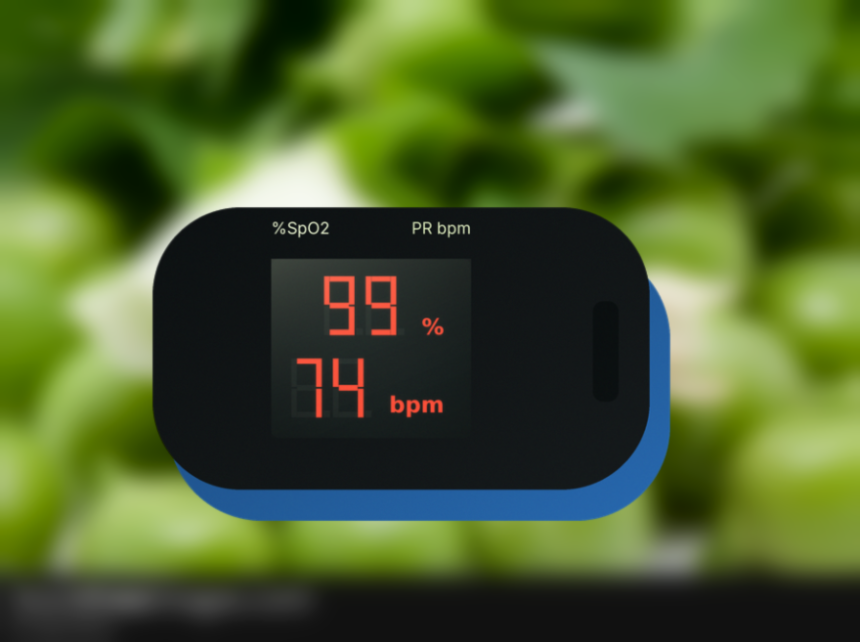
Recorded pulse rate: 74 bpm
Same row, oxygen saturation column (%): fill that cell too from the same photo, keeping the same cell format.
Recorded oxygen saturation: 99 %
